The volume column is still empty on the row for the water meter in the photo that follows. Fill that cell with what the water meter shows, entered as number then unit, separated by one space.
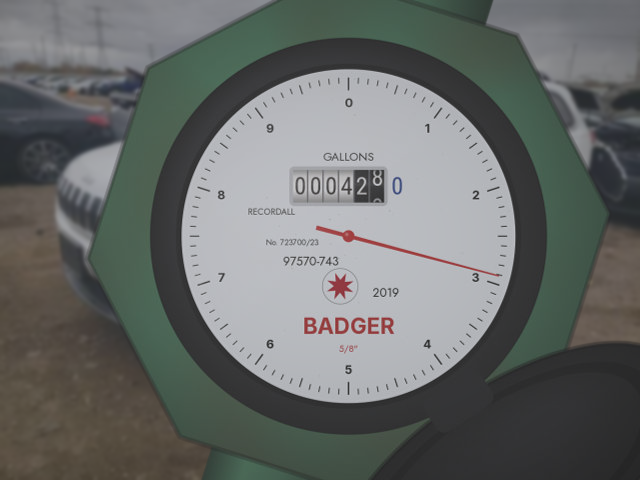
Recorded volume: 4282.9 gal
